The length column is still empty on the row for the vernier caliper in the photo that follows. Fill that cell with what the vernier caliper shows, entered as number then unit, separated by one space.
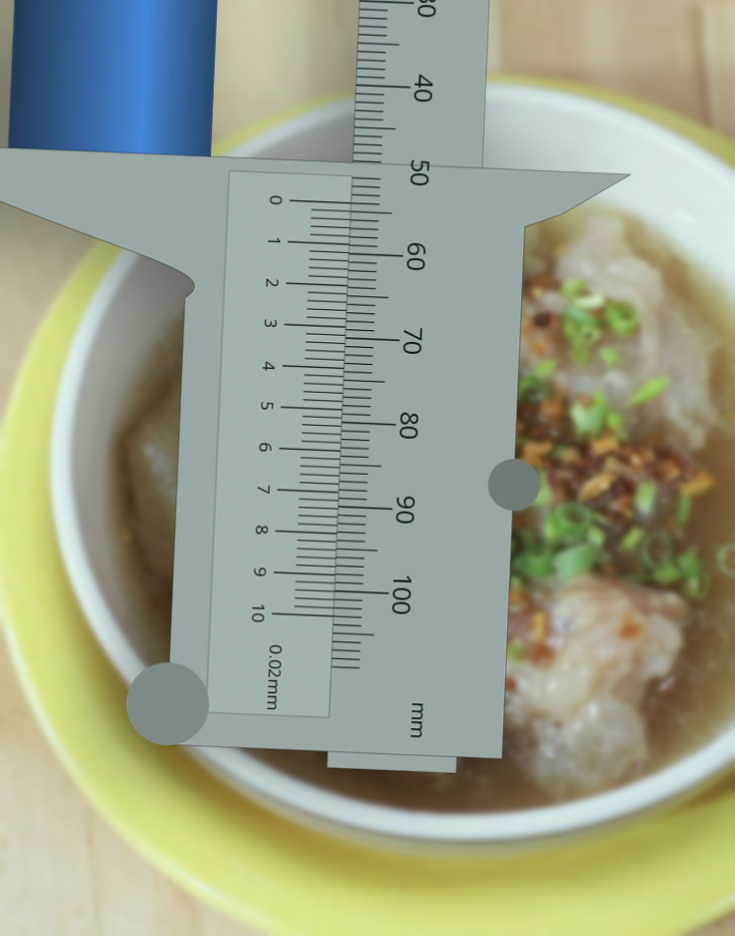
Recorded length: 54.0 mm
